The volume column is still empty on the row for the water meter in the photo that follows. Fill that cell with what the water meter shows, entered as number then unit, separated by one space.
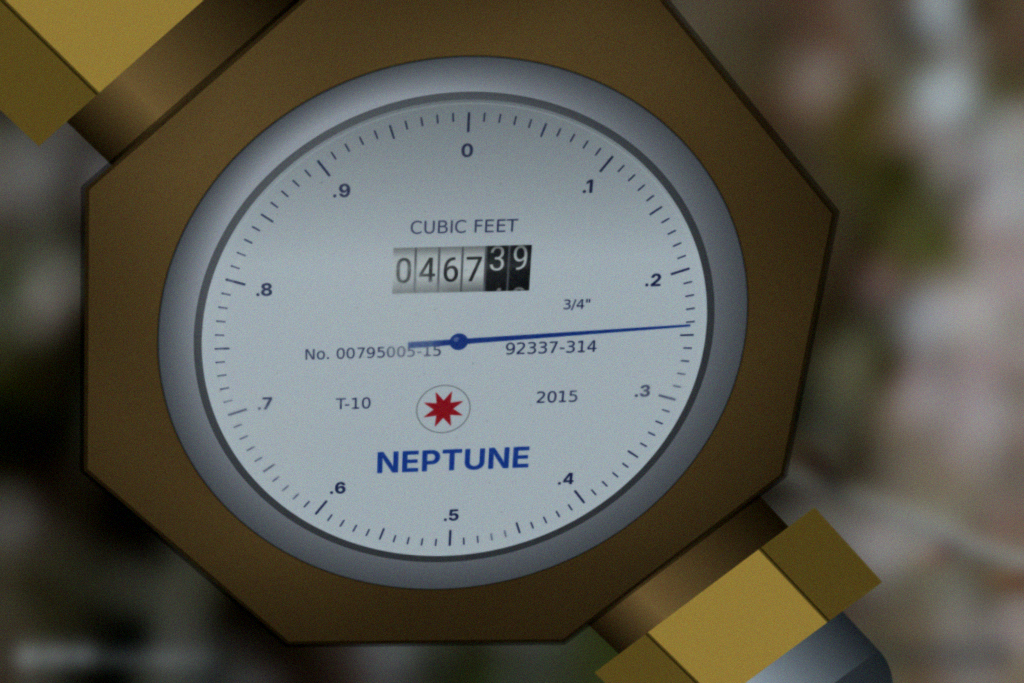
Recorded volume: 46739.24 ft³
